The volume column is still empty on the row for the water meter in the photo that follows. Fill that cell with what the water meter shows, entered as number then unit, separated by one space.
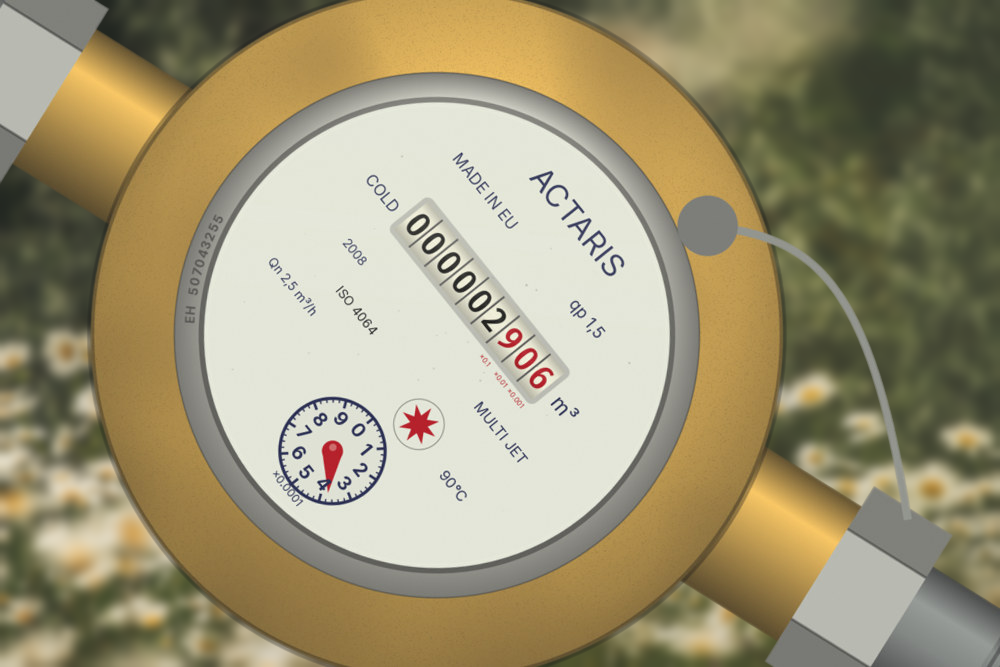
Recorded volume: 2.9063 m³
